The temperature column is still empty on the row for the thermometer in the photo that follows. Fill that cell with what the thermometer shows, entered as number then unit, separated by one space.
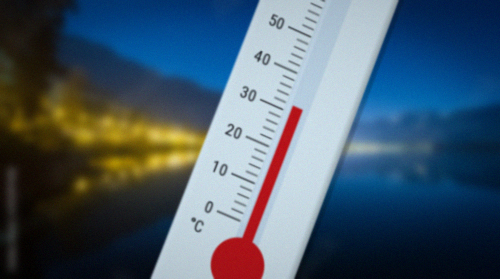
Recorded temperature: 32 °C
